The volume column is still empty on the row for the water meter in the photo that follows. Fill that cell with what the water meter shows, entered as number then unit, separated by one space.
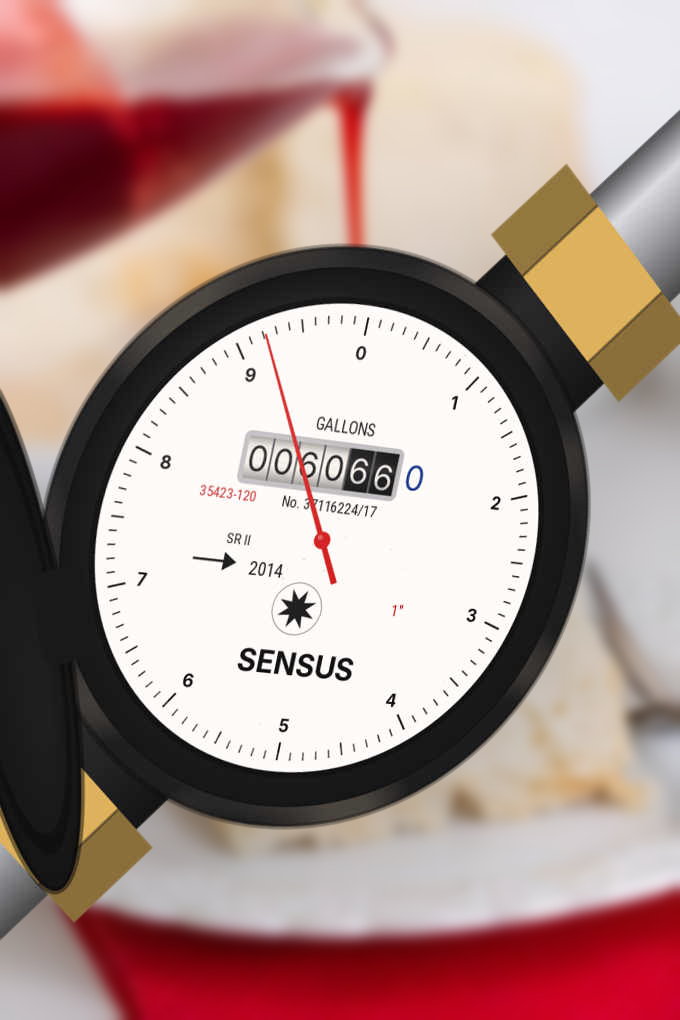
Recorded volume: 60659.2 gal
